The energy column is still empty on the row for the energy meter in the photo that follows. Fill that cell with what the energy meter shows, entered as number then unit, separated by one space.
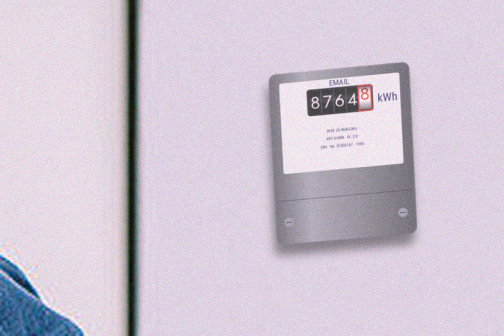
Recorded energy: 8764.8 kWh
